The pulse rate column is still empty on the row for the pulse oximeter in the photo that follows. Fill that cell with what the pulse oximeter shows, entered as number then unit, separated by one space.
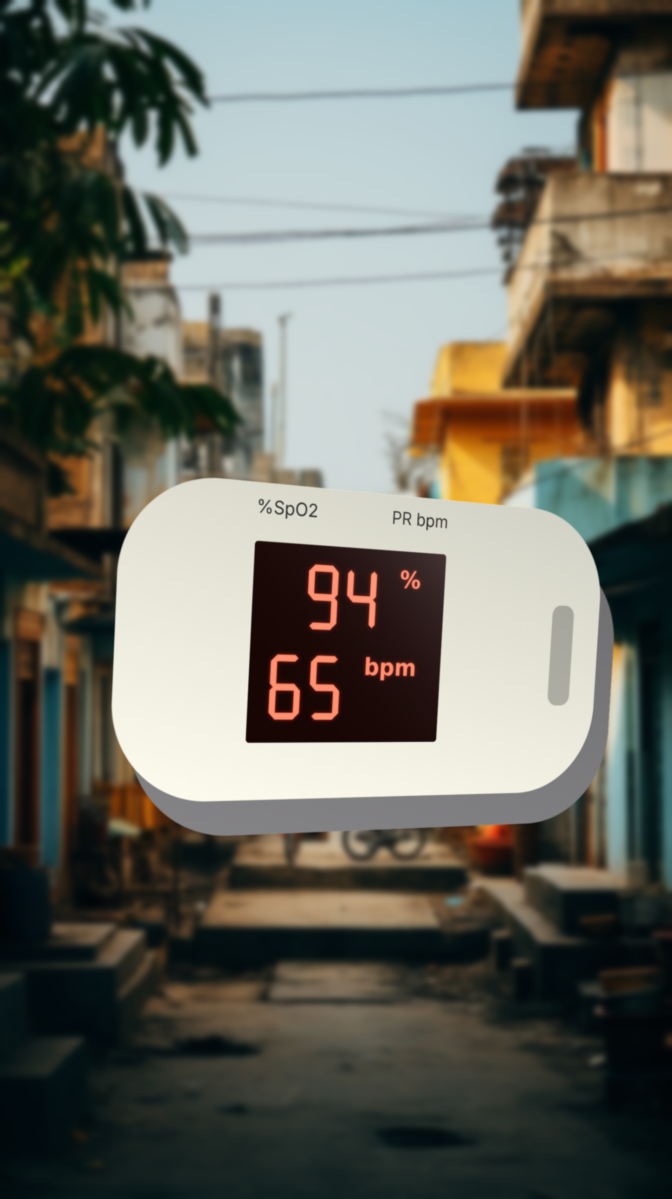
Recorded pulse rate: 65 bpm
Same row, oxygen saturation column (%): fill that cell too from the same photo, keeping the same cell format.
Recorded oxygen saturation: 94 %
